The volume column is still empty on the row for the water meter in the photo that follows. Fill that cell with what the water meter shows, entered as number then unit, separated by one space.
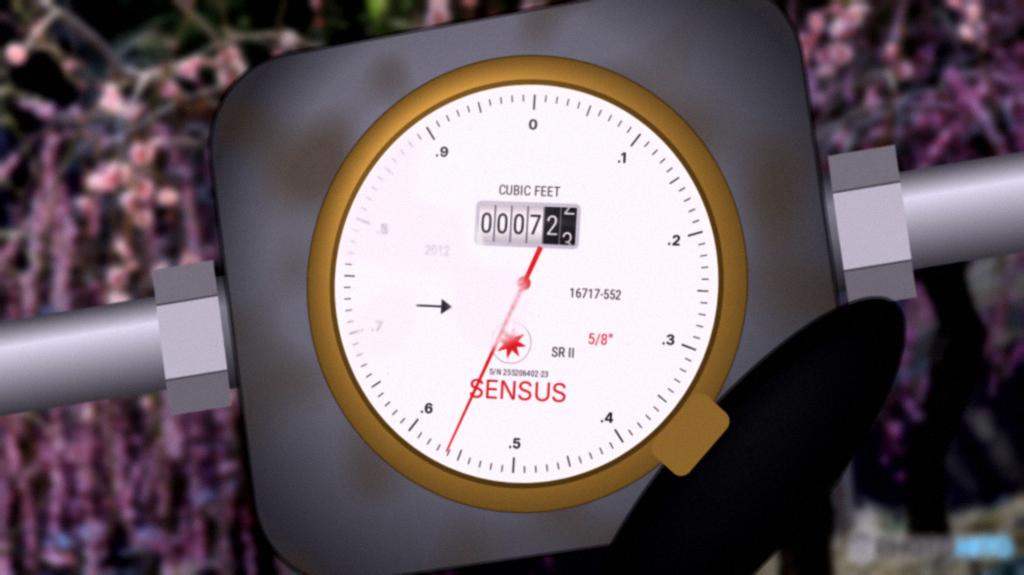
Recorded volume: 722.56 ft³
